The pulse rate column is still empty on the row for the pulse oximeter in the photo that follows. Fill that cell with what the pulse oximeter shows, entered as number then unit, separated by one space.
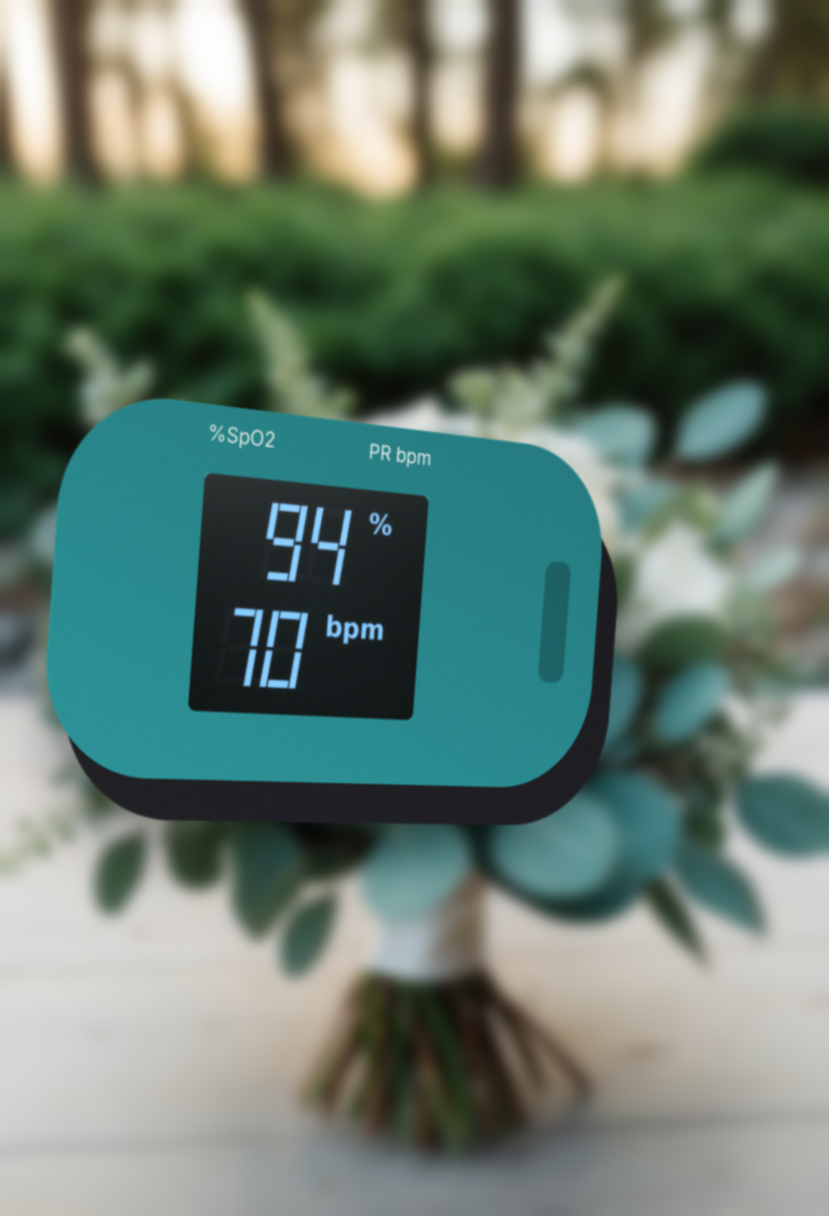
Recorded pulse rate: 70 bpm
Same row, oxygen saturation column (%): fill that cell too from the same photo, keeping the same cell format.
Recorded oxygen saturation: 94 %
